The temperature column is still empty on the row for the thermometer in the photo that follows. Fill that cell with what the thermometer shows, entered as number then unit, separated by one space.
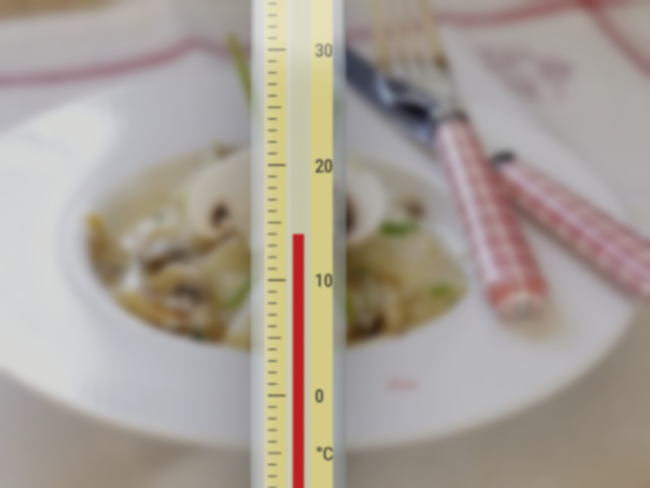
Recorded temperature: 14 °C
